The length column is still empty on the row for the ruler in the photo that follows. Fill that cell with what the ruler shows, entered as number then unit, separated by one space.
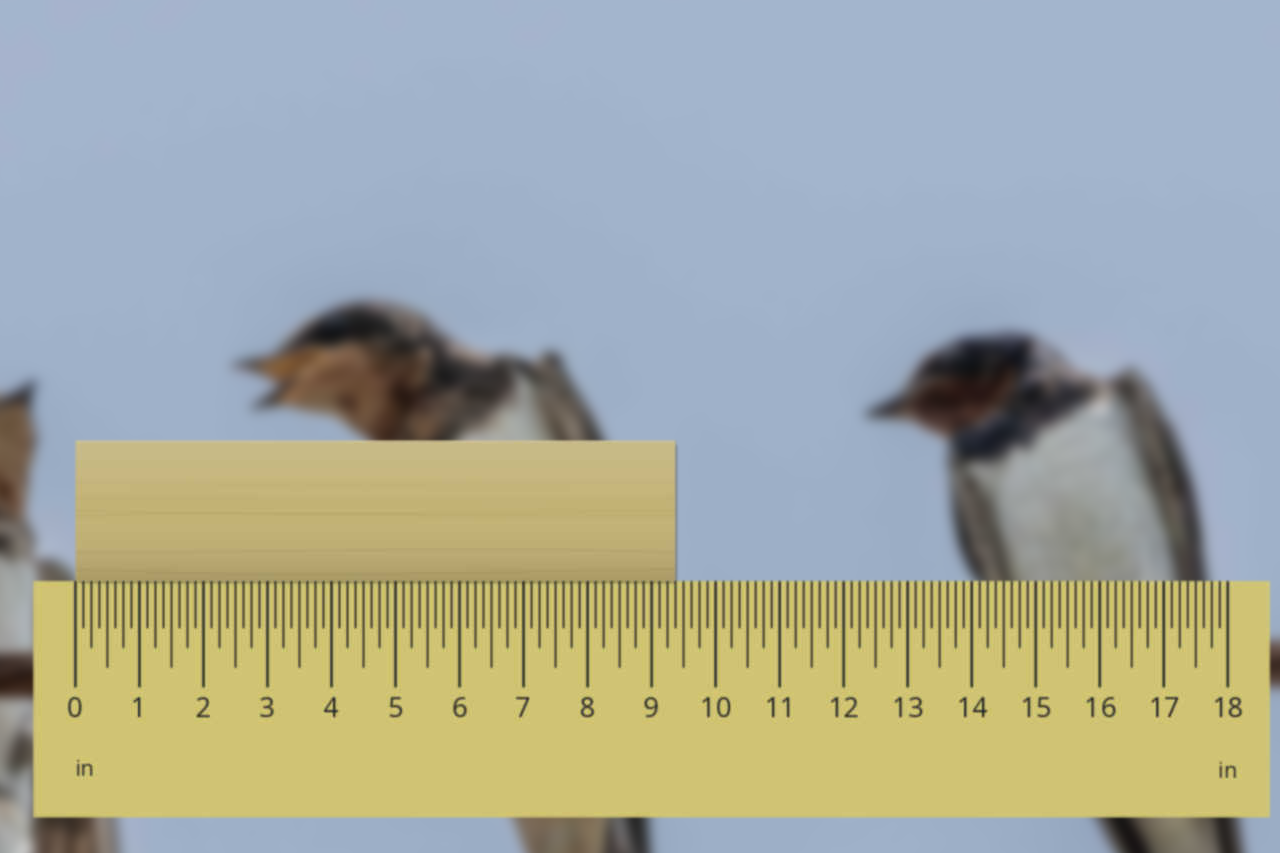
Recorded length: 9.375 in
